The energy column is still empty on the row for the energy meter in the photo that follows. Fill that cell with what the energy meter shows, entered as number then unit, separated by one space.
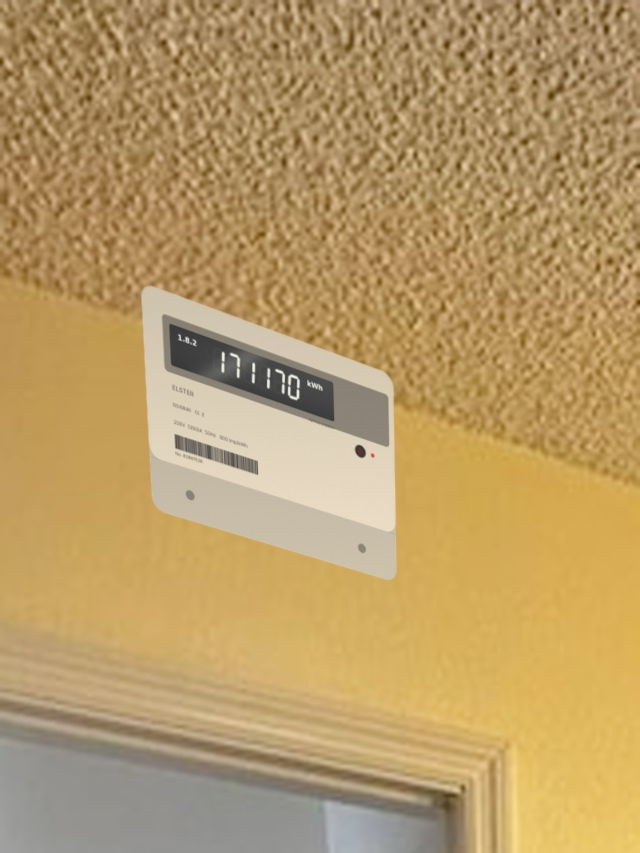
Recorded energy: 171170 kWh
